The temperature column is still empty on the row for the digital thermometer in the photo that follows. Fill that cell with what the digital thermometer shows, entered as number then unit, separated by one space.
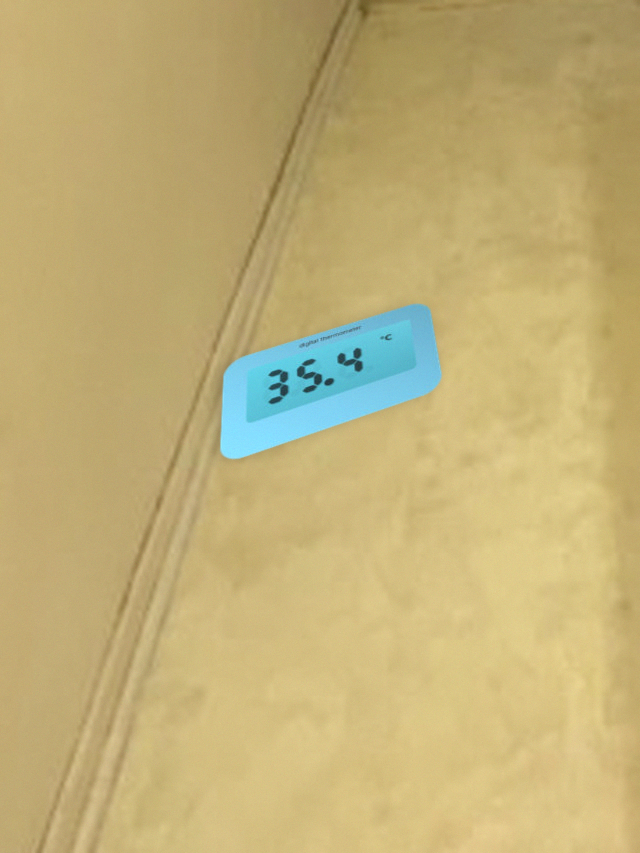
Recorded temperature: 35.4 °C
